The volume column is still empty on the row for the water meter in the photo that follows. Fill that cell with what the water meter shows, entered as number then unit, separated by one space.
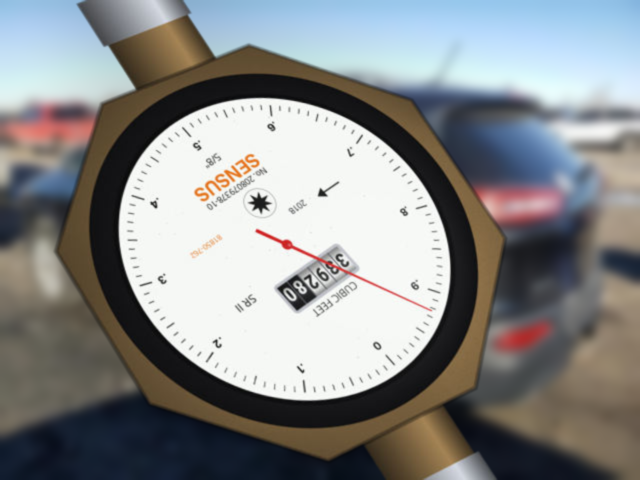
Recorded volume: 339279.92 ft³
